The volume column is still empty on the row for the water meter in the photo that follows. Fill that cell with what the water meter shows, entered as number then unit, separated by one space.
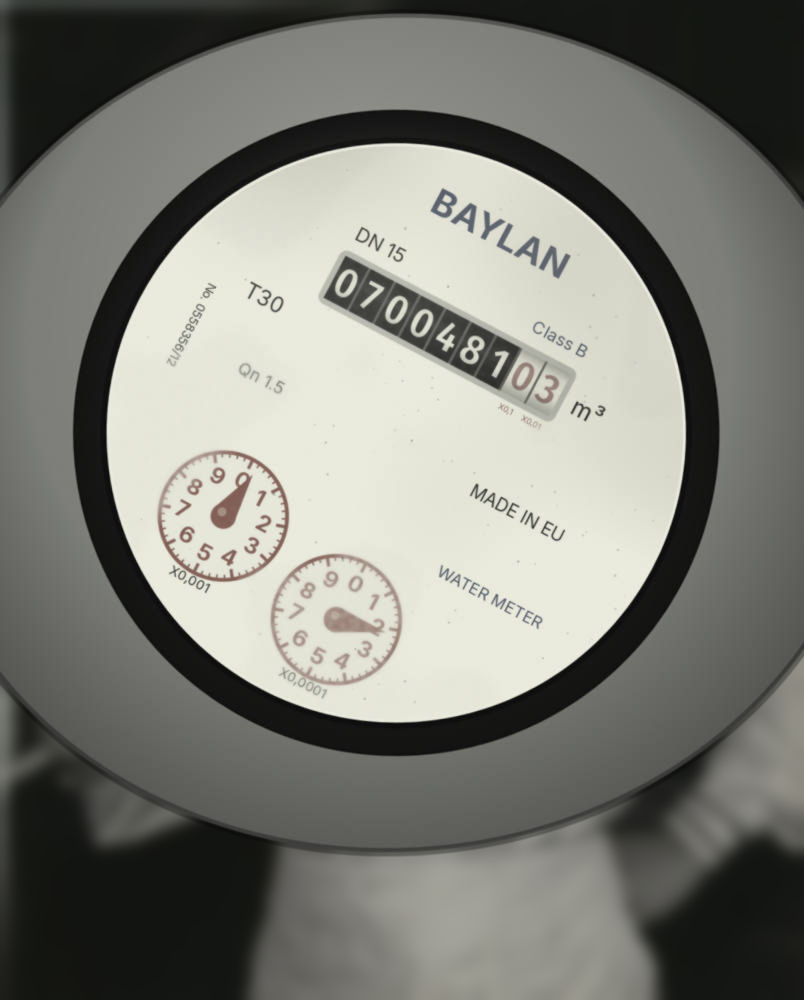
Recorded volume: 700481.0302 m³
